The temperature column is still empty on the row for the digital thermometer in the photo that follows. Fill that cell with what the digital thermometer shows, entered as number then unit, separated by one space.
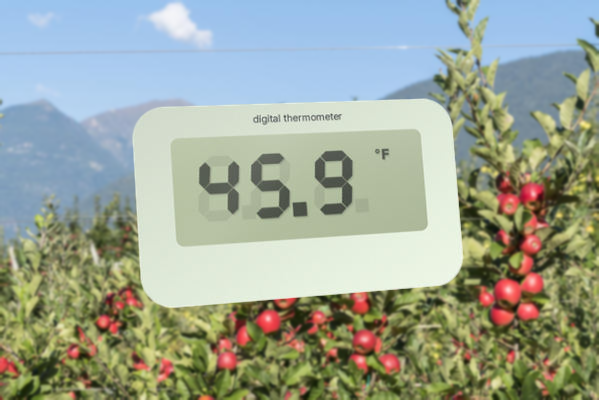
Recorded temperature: 45.9 °F
